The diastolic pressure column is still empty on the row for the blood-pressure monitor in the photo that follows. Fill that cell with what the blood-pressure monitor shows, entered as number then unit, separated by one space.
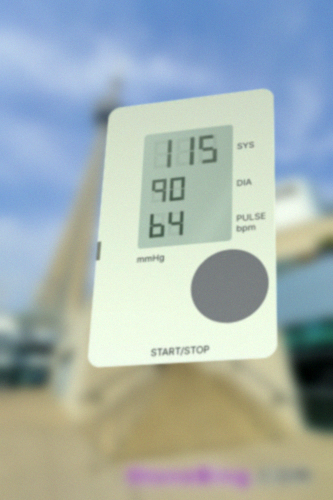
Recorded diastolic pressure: 90 mmHg
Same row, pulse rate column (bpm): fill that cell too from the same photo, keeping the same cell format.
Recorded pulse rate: 64 bpm
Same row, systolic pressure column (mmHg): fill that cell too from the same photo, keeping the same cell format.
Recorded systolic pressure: 115 mmHg
